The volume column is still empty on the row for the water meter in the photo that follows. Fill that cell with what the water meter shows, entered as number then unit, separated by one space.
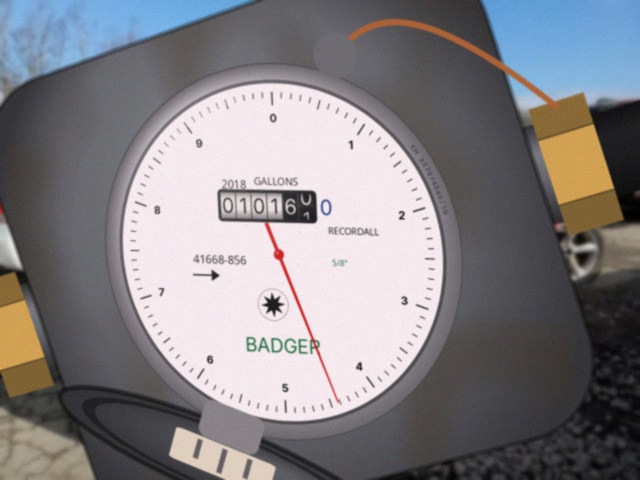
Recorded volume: 101604.4 gal
